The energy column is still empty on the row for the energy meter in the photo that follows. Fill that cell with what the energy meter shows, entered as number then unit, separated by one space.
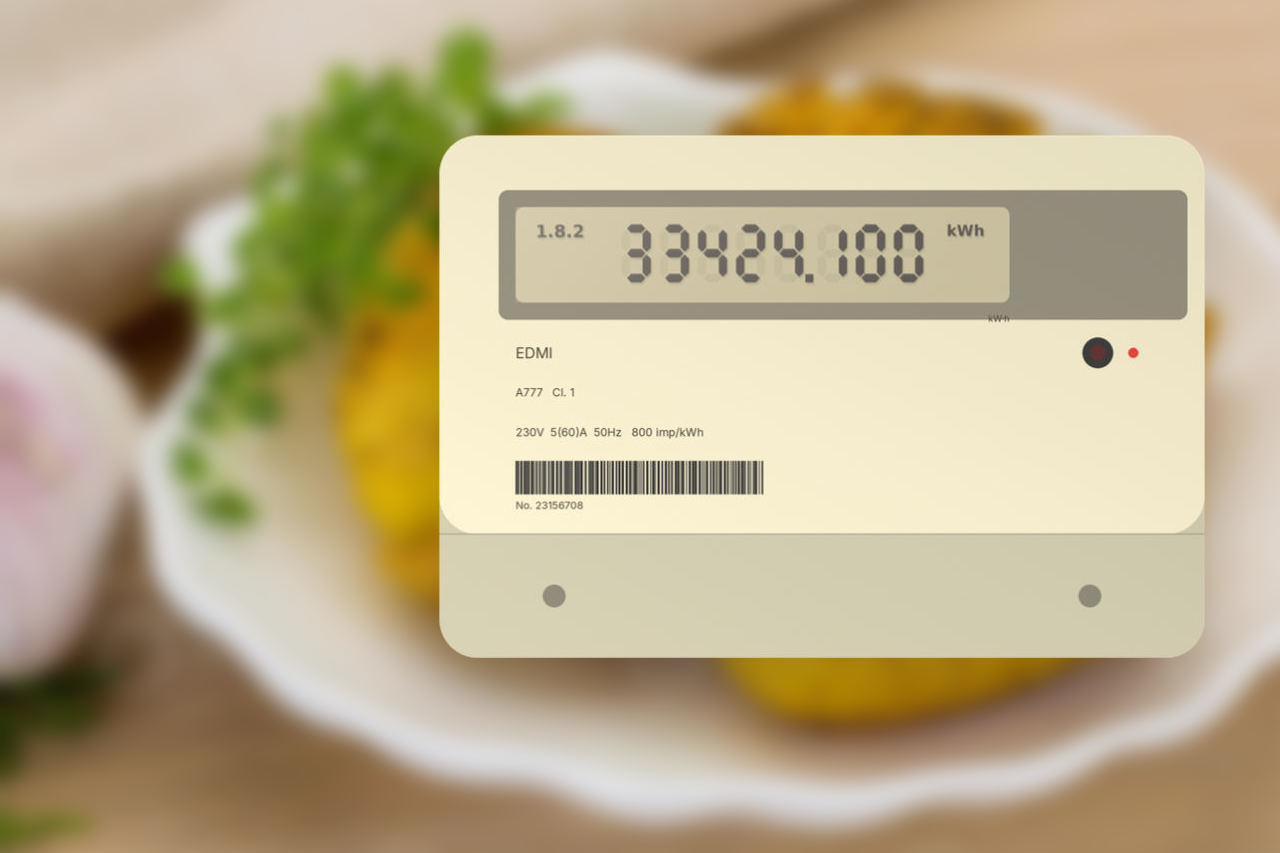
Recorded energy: 33424.100 kWh
